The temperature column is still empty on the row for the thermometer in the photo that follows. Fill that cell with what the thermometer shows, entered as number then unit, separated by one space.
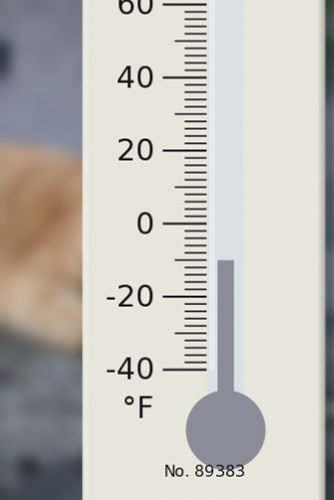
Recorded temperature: -10 °F
